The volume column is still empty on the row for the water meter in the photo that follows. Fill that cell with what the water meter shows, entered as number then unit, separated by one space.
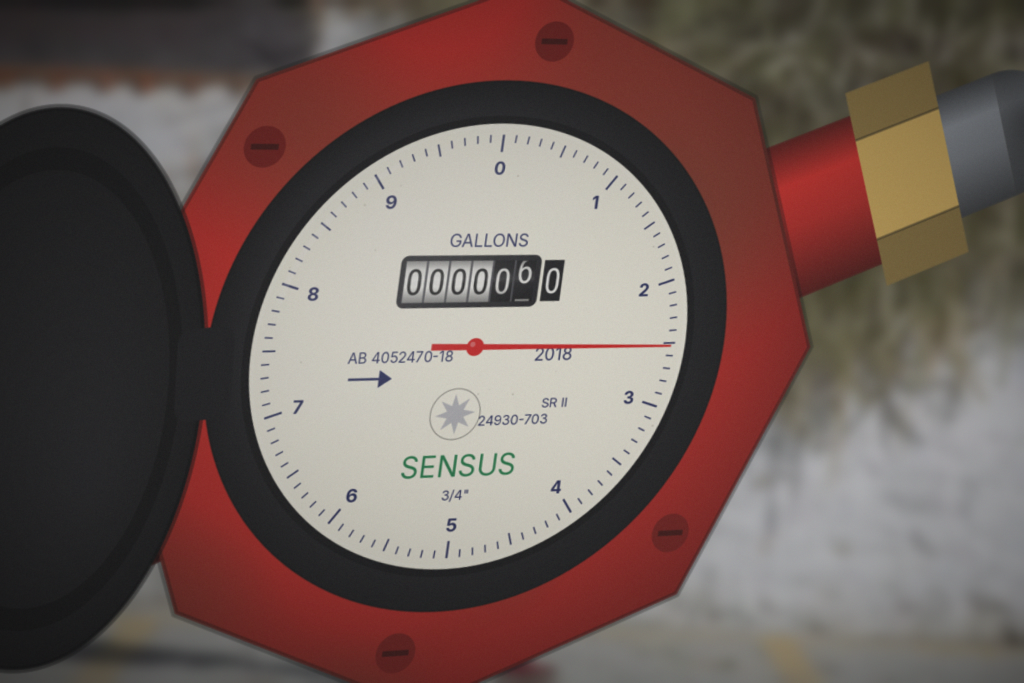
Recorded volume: 62.5 gal
